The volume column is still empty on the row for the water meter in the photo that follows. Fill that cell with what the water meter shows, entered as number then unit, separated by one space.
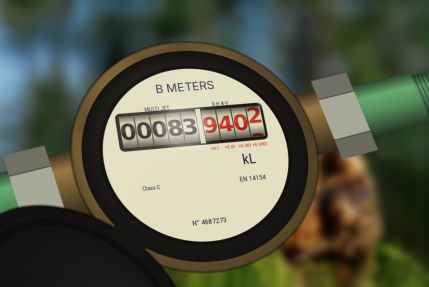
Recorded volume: 83.9402 kL
